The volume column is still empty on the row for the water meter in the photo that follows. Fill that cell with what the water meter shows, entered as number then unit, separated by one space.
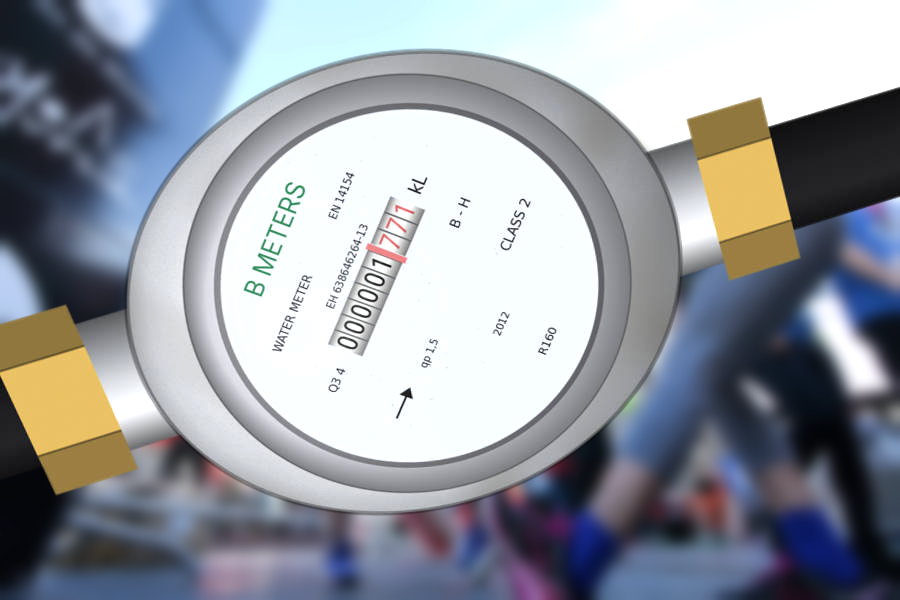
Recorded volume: 1.771 kL
